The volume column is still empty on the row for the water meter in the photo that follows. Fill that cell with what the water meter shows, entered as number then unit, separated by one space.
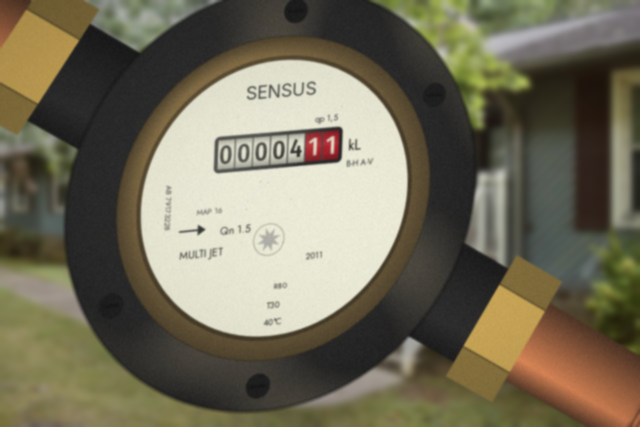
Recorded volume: 4.11 kL
